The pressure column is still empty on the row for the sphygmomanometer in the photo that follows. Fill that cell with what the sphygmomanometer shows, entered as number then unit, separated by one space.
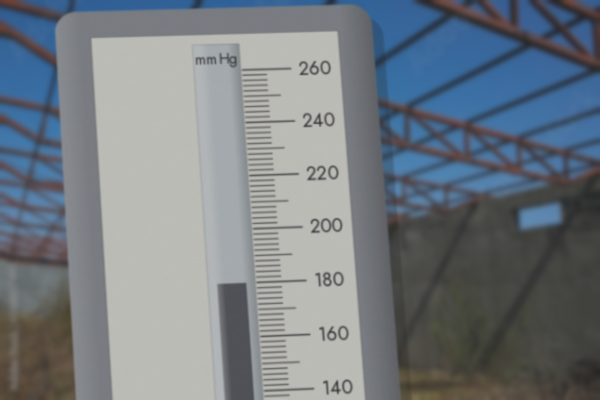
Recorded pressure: 180 mmHg
